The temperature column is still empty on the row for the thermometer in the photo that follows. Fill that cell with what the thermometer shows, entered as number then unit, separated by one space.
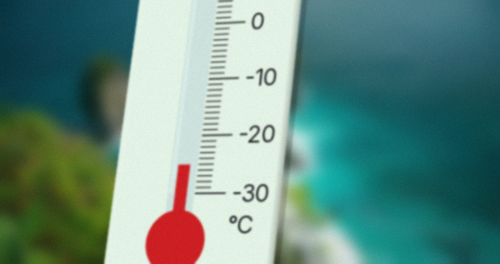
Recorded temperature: -25 °C
